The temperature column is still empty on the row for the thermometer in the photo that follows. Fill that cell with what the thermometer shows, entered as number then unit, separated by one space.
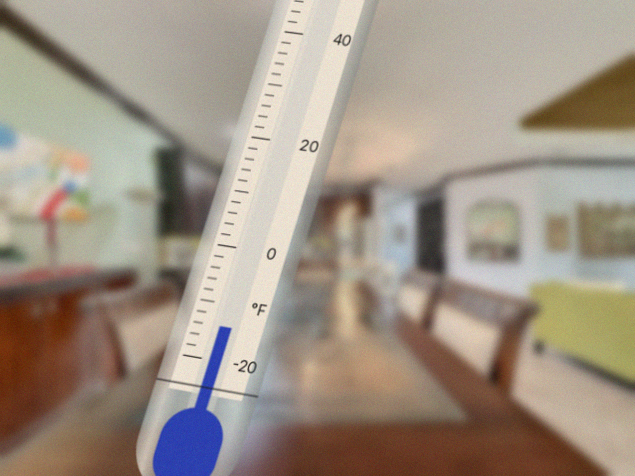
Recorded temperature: -14 °F
